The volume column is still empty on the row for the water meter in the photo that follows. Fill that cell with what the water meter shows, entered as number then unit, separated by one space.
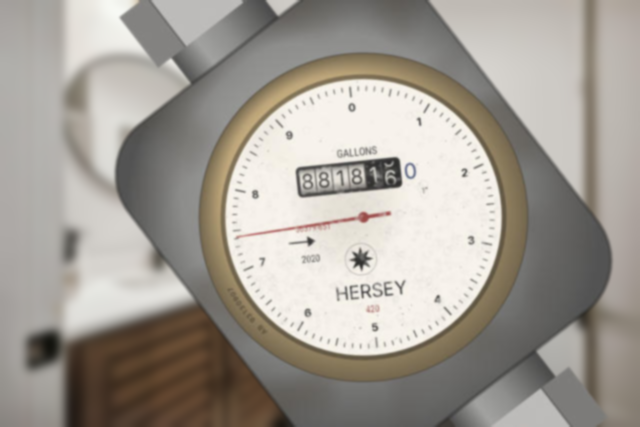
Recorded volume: 8818157.4 gal
